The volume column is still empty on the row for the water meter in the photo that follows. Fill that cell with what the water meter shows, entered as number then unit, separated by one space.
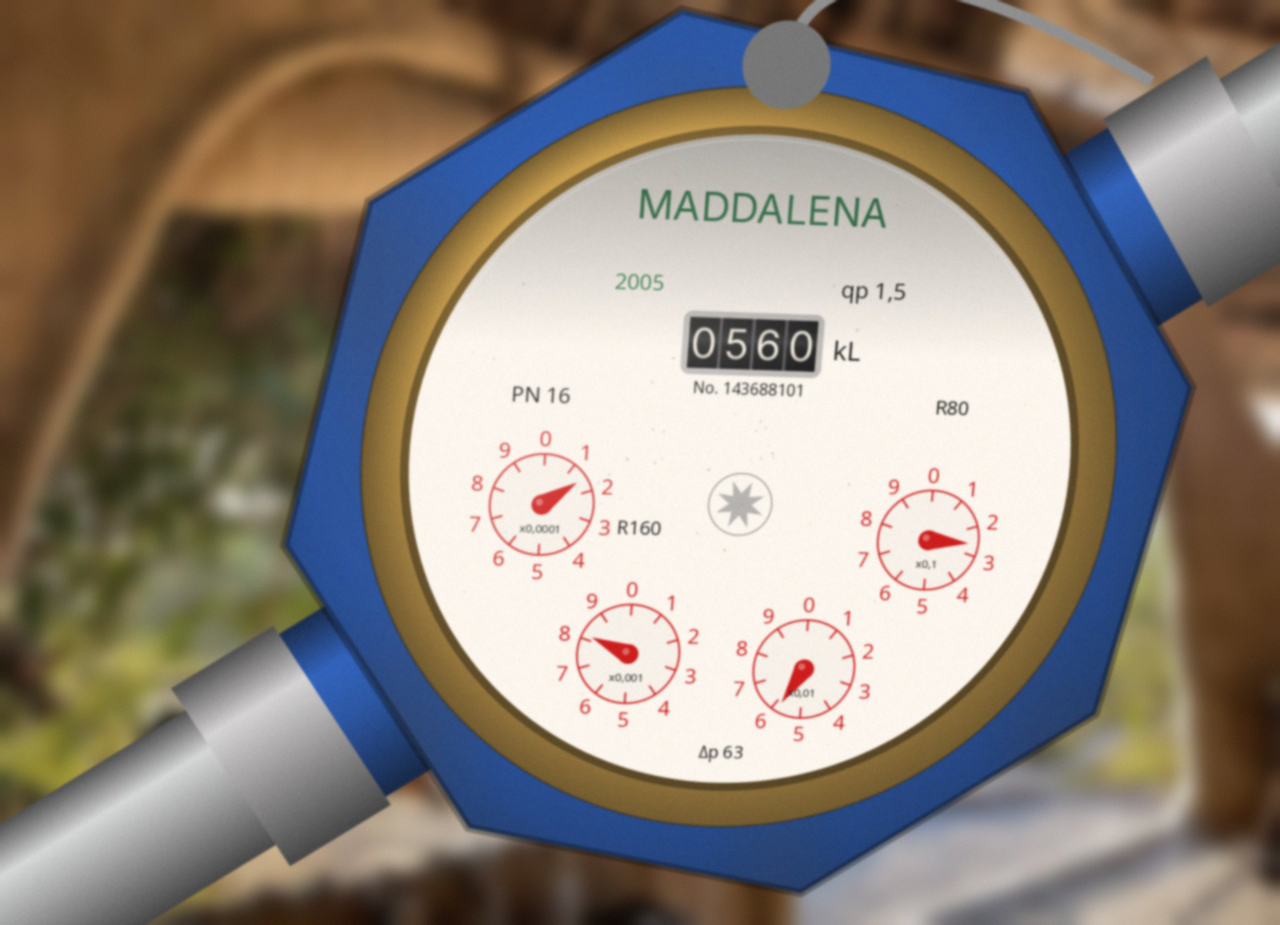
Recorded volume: 560.2581 kL
